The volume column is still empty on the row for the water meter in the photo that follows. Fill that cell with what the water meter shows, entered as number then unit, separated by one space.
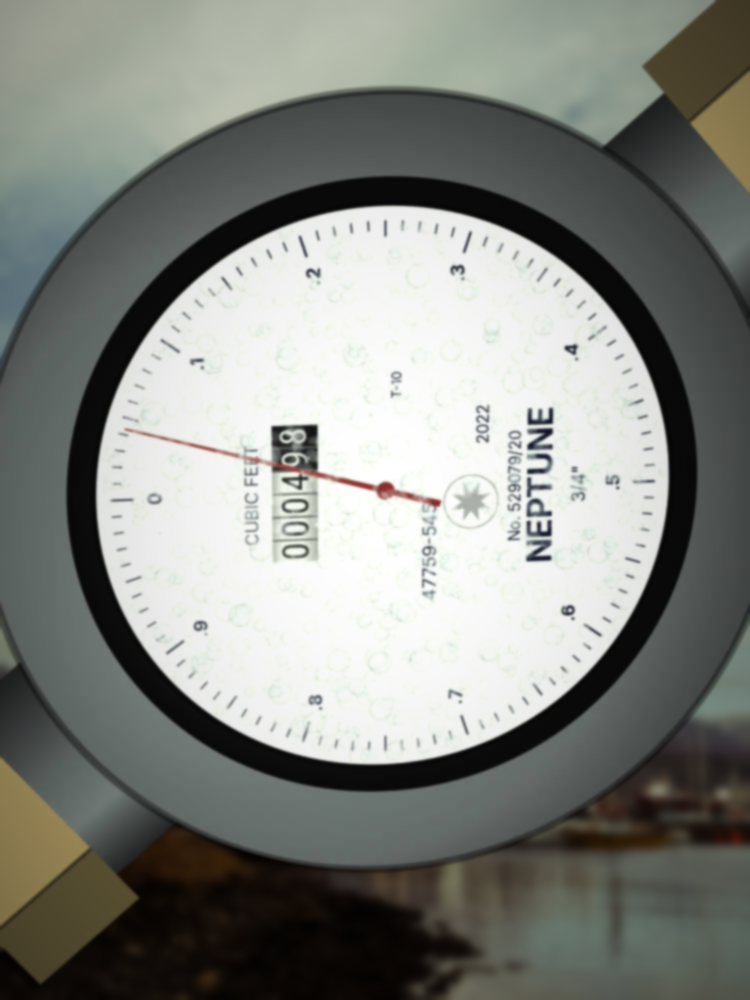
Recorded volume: 498.04 ft³
